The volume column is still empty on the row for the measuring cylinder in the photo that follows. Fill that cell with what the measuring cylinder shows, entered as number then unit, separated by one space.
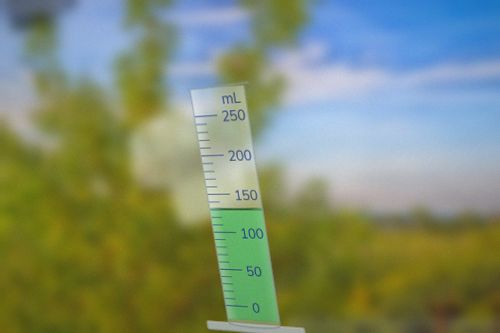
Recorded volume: 130 mL
